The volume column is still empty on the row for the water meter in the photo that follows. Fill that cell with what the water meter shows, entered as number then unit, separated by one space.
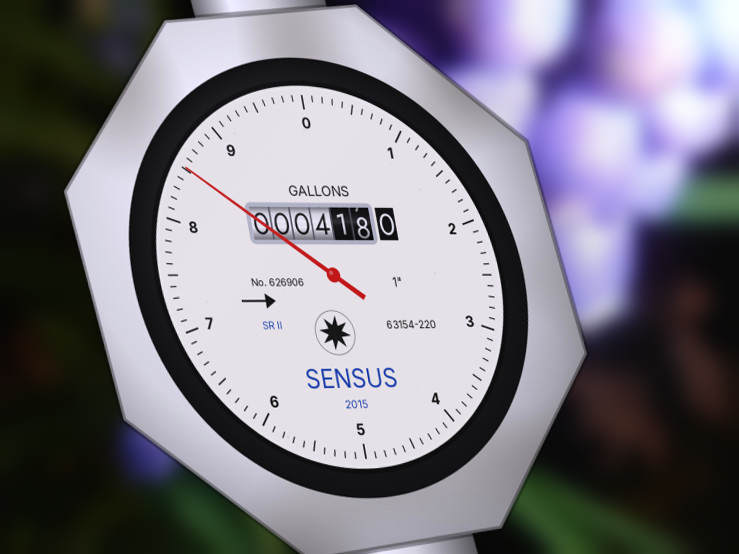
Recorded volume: 4178.5 gal
